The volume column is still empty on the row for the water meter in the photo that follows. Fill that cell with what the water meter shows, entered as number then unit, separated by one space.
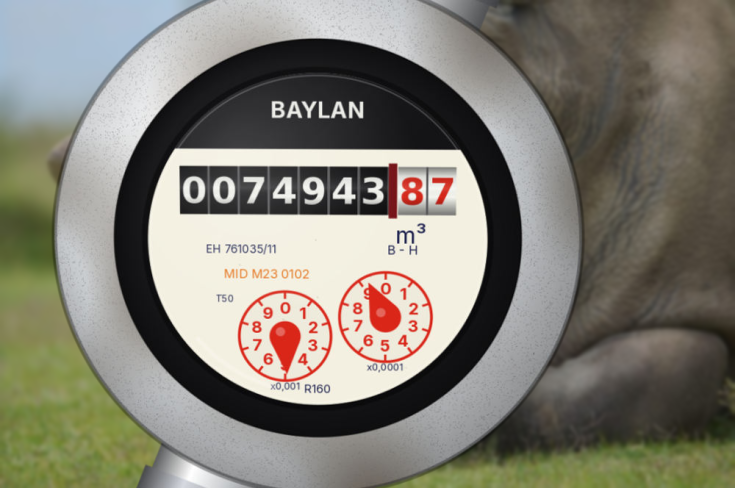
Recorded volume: 74943.8749 m³
